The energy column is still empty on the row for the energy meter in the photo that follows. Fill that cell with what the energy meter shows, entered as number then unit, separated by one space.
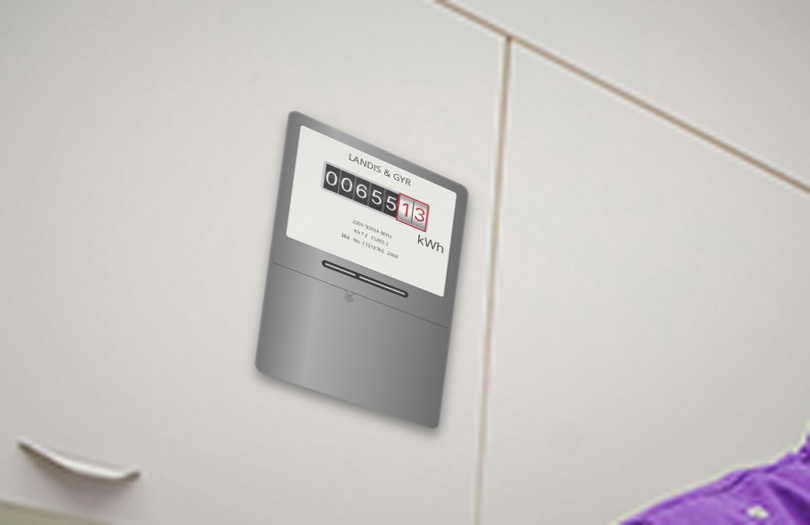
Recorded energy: 655.13 kWh
